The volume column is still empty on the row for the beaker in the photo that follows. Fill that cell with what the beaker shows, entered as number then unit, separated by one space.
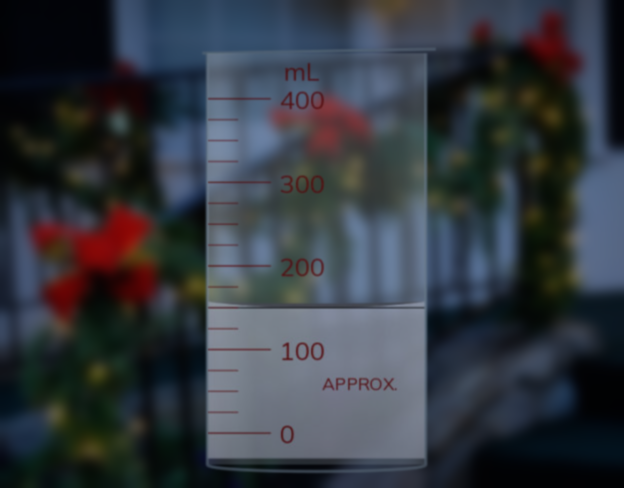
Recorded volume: 150 mL
